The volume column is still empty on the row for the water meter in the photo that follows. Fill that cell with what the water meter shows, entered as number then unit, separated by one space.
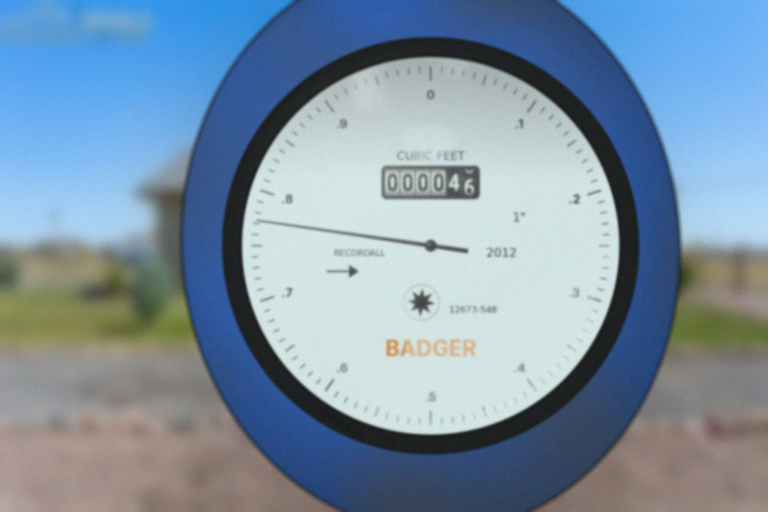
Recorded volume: 45.77 ft³
